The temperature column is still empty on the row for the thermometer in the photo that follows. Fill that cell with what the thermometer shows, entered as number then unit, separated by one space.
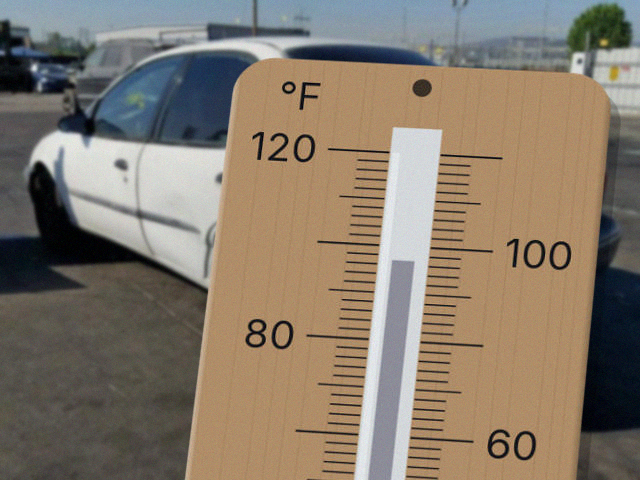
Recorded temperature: 97 °F
